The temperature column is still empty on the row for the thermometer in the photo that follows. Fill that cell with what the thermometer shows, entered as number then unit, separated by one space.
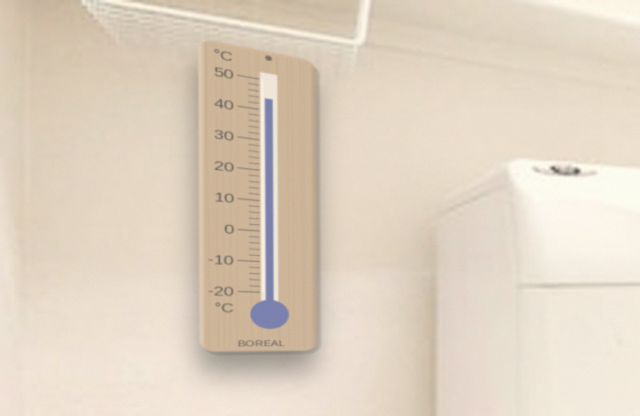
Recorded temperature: 44 °C
